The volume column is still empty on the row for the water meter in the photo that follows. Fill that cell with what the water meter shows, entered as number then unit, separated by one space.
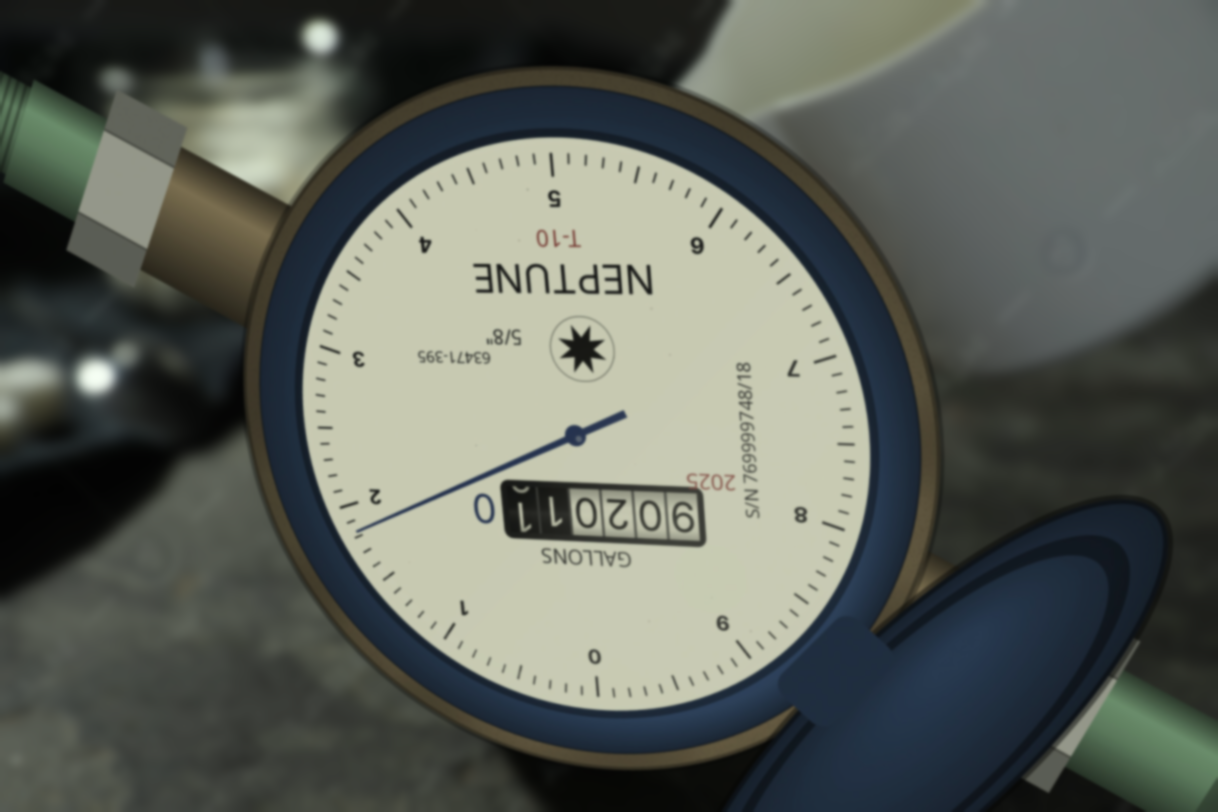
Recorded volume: 9020111.8 gal
